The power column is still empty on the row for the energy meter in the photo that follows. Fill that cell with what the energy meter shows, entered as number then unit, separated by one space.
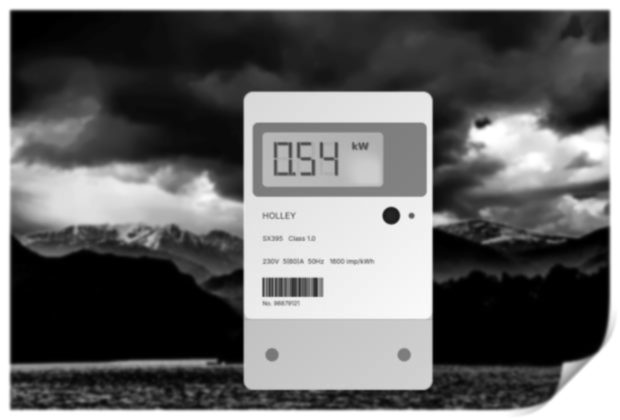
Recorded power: 0.54 kW
